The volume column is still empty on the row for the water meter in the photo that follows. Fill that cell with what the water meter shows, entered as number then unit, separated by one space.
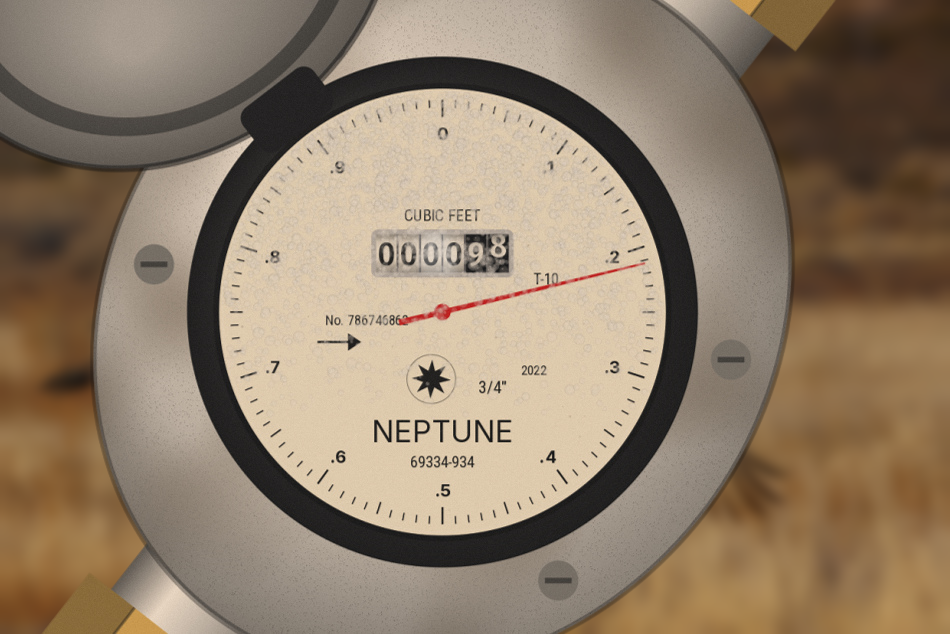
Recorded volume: 98.21 ft³
